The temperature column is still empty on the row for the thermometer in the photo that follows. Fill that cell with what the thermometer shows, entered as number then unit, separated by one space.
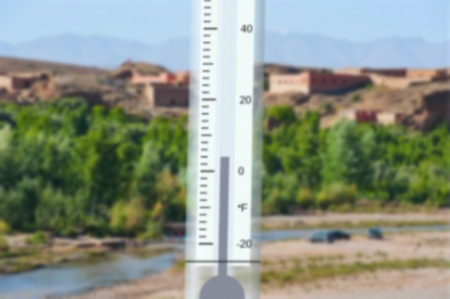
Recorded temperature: 4 °F
